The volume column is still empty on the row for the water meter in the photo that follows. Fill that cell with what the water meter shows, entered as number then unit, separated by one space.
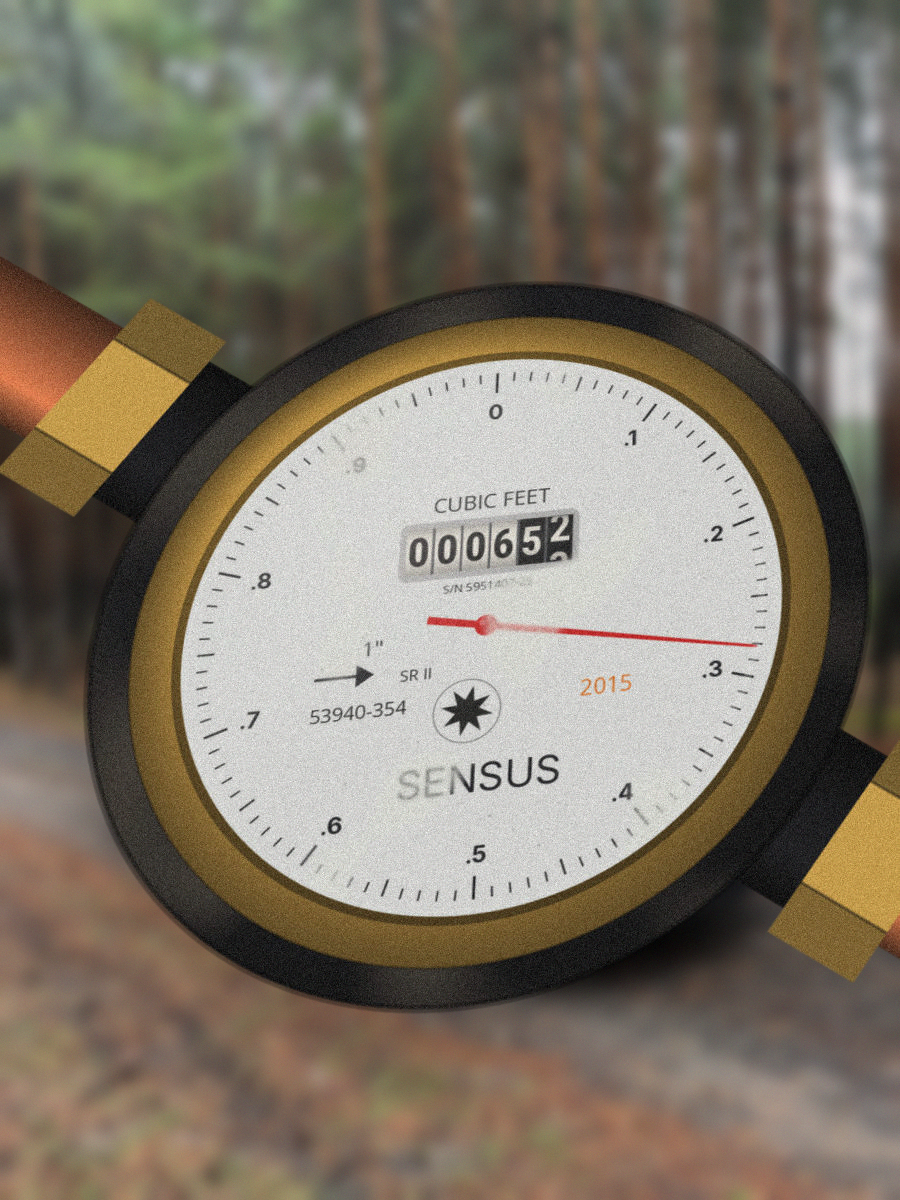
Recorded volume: 652.28 ft³
